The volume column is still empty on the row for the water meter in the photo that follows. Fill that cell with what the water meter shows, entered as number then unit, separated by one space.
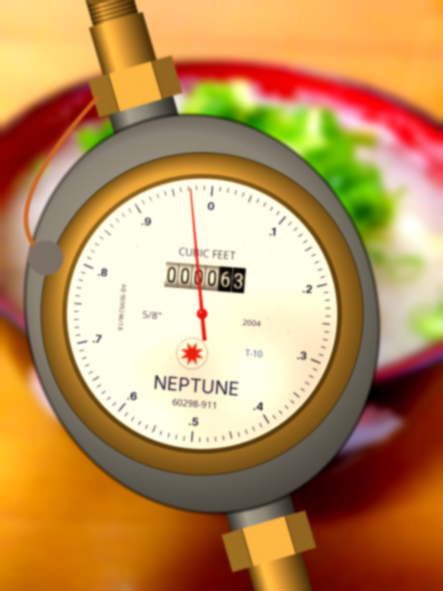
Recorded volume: 62.97 ft³
